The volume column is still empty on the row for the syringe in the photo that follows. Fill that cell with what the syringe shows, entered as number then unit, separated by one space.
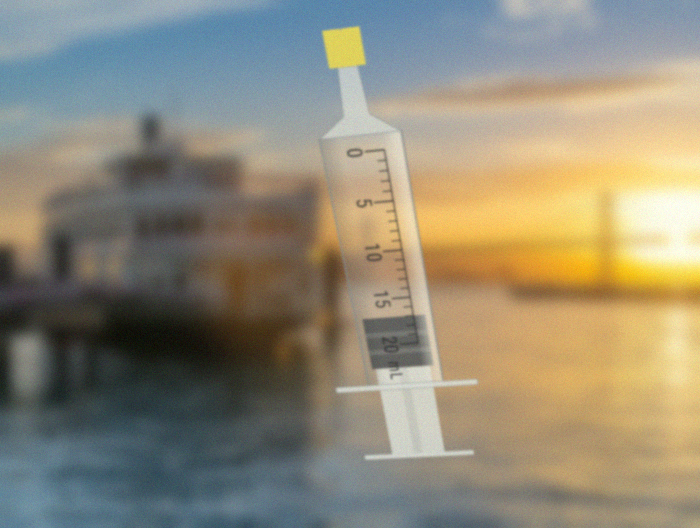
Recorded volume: 17 mL
